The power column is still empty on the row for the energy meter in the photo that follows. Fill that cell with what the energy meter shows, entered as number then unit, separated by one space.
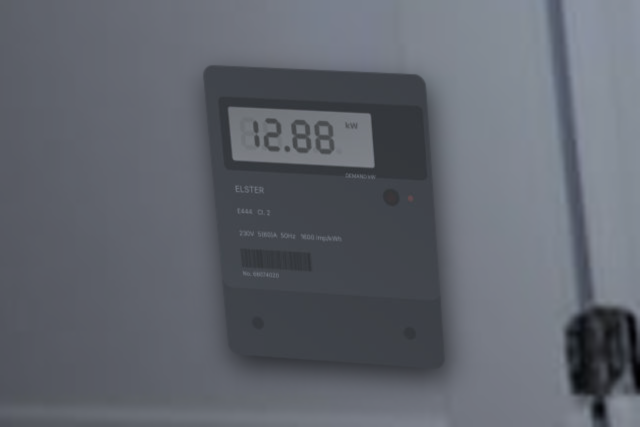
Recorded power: 12.88 kW
